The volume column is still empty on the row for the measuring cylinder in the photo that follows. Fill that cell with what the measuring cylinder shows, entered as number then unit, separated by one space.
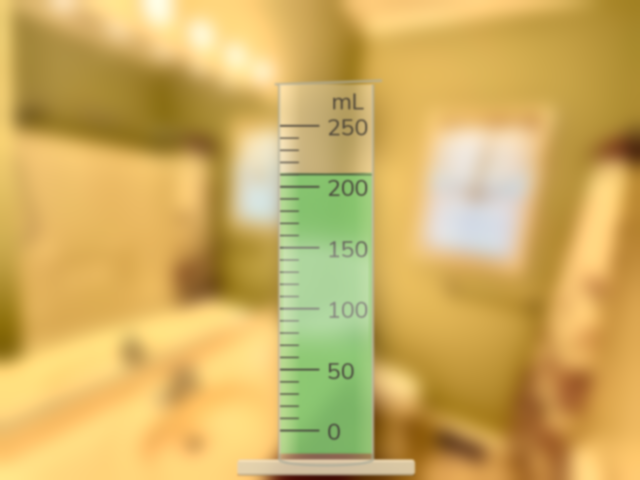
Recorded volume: 210 mL
